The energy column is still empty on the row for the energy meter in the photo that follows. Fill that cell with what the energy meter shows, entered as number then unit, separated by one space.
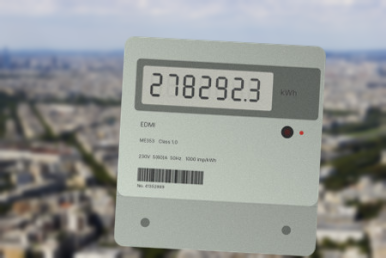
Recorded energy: 278292.3 kWh
